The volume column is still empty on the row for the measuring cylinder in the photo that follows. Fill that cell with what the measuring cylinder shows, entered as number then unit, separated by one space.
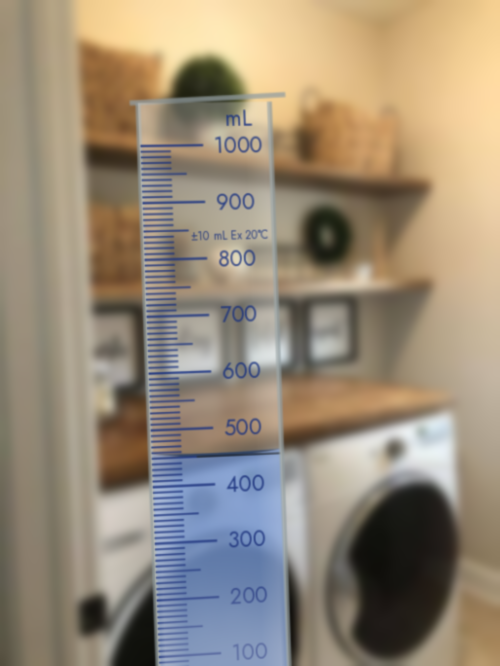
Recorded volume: 450 mL
